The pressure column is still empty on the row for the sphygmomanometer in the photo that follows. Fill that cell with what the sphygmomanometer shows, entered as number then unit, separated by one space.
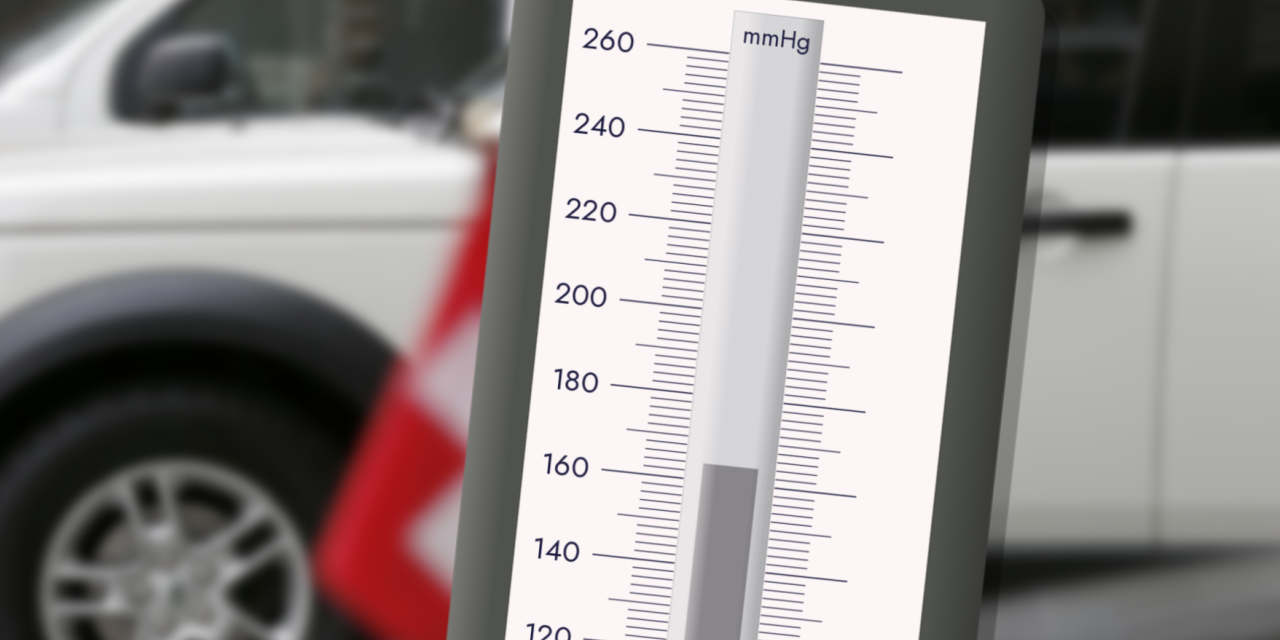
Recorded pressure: 164 mmHg
